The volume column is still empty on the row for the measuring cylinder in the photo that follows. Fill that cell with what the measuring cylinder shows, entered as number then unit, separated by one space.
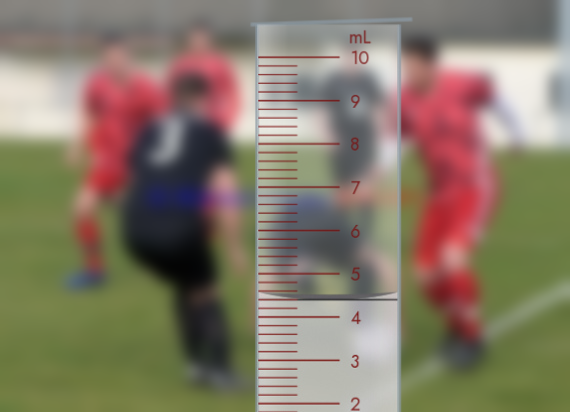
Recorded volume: 4.4 mL
